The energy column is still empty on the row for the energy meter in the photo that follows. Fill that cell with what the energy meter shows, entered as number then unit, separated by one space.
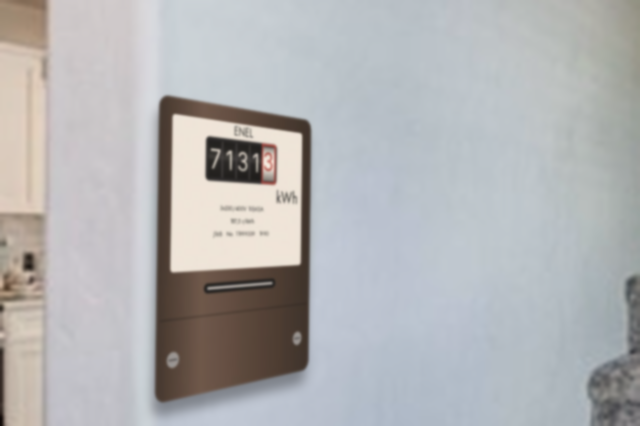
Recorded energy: 7131.3 kWh
